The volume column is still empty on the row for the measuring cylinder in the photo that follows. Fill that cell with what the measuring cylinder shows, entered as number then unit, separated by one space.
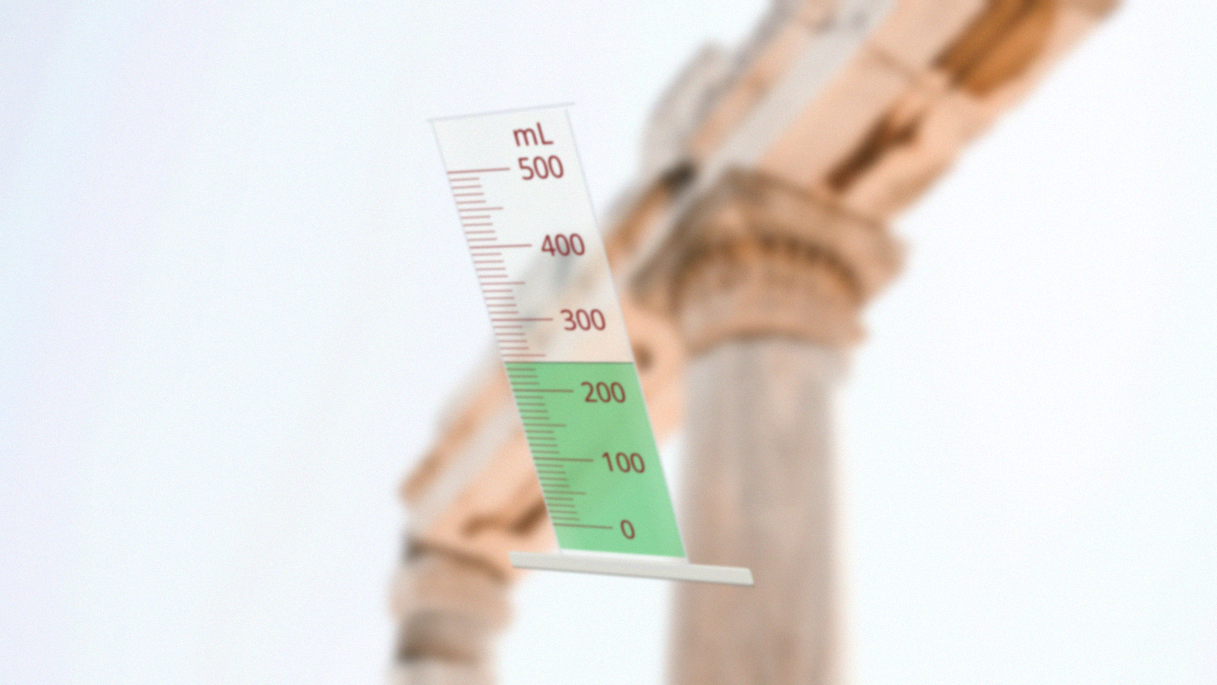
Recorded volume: 240 mL
